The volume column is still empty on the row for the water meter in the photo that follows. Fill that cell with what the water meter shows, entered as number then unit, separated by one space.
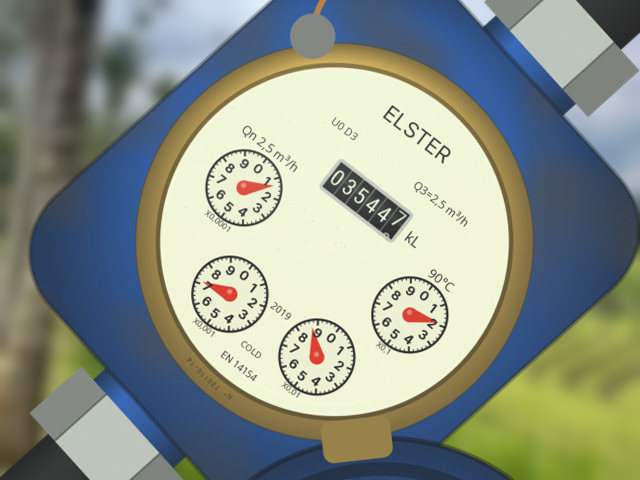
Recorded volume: 35447.1871 kL
